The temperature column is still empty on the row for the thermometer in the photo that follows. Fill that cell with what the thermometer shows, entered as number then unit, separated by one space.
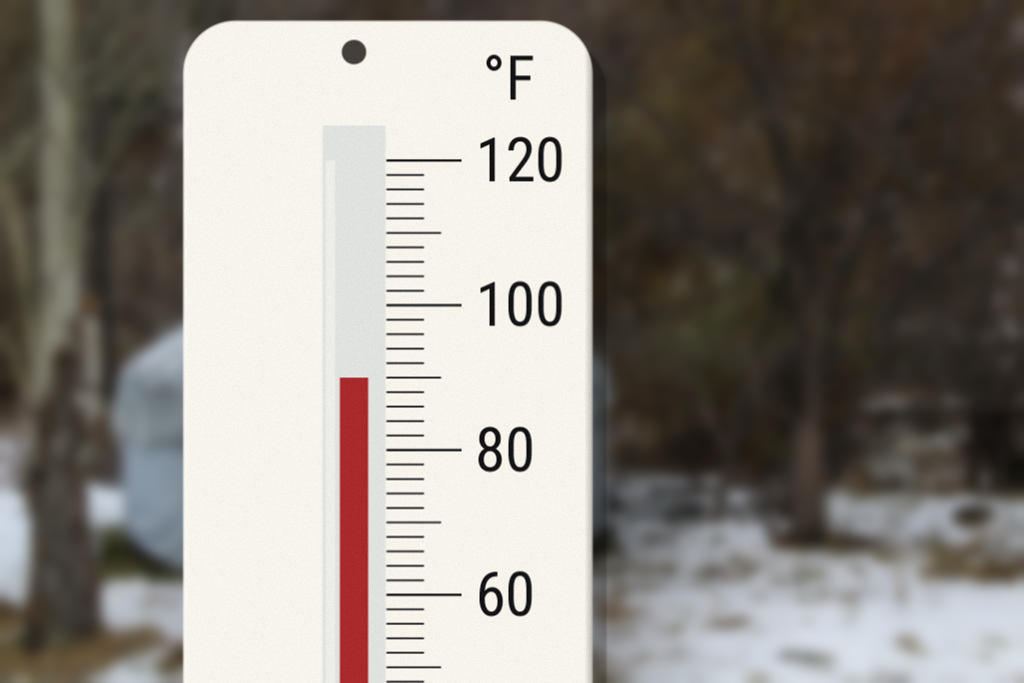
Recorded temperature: 90 °F
